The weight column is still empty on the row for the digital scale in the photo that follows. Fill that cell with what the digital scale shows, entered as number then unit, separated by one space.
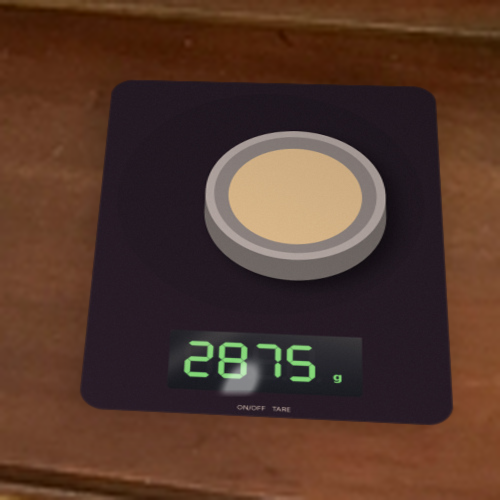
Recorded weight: 2875 g
